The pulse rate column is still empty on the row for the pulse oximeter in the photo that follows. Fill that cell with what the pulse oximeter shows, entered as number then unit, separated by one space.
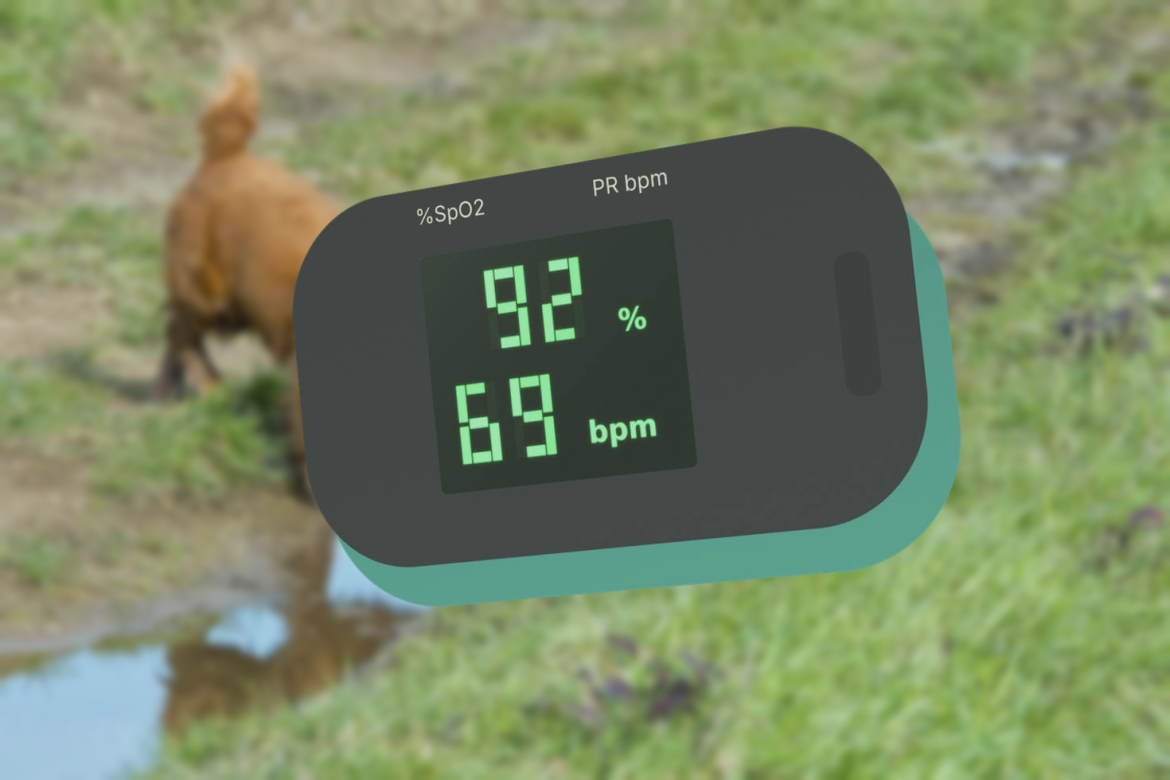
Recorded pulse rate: 69 bpm
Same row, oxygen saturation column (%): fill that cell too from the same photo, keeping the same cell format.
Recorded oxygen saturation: 92 %
